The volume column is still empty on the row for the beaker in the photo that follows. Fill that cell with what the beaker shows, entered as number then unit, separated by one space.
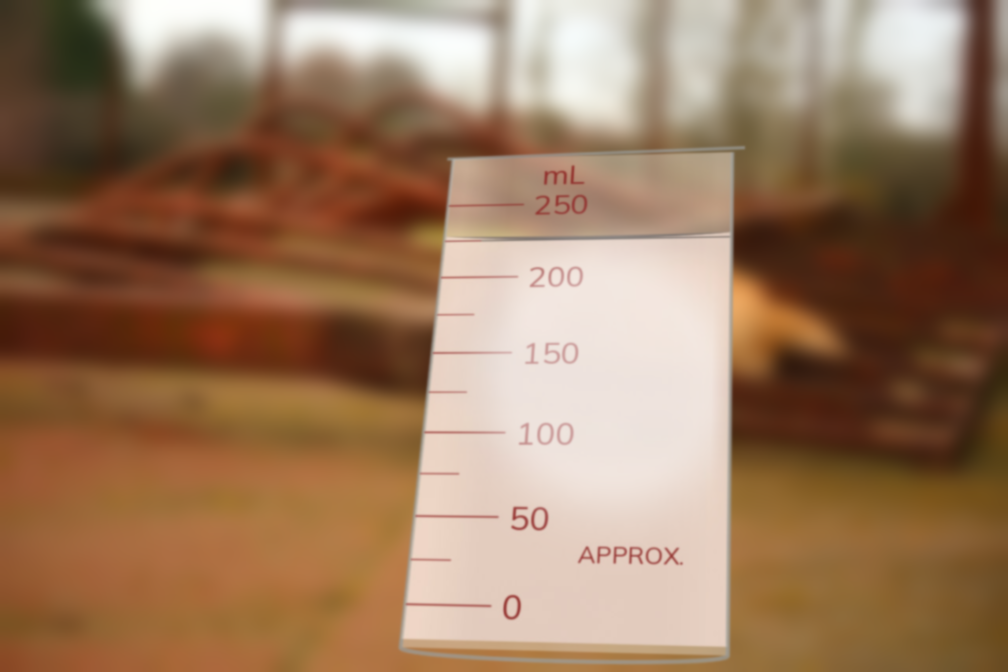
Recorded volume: 225 mL
